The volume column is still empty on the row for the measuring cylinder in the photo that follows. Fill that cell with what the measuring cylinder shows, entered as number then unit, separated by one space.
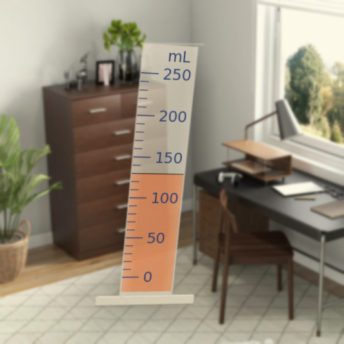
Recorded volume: 130 mL
